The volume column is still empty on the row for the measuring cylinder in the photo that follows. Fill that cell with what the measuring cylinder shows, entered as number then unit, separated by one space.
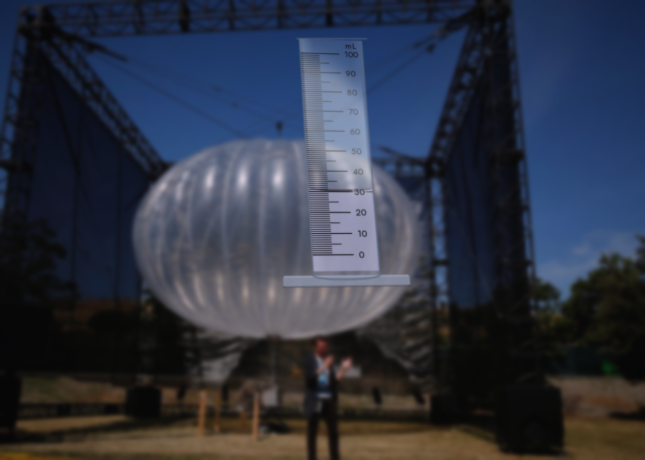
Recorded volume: 30 mL
